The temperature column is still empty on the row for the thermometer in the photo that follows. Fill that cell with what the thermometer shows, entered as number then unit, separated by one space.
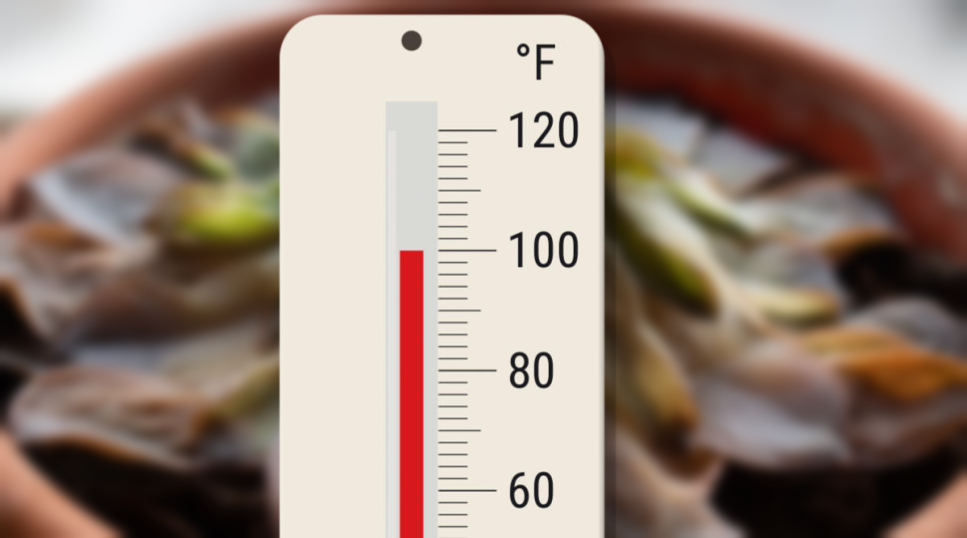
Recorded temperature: 100 °F
